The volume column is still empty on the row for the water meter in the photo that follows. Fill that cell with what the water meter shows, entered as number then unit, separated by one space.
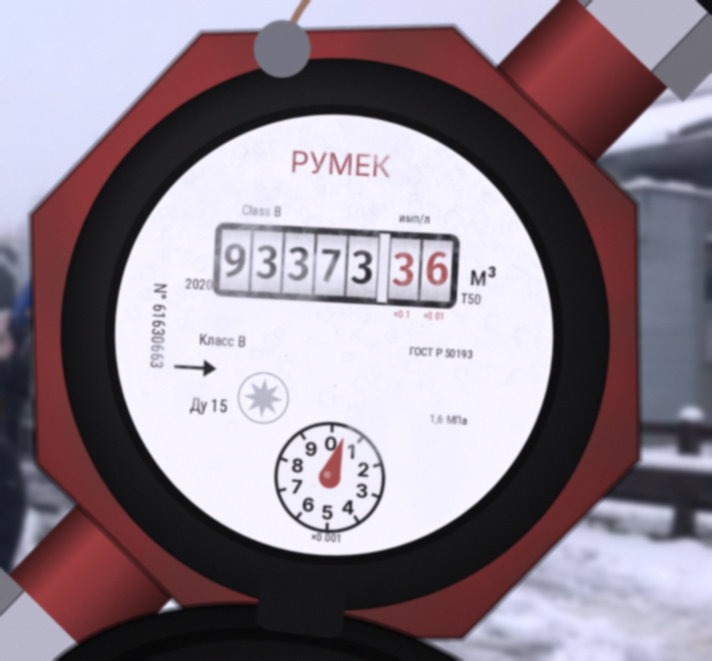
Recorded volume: 93373.360 m³
